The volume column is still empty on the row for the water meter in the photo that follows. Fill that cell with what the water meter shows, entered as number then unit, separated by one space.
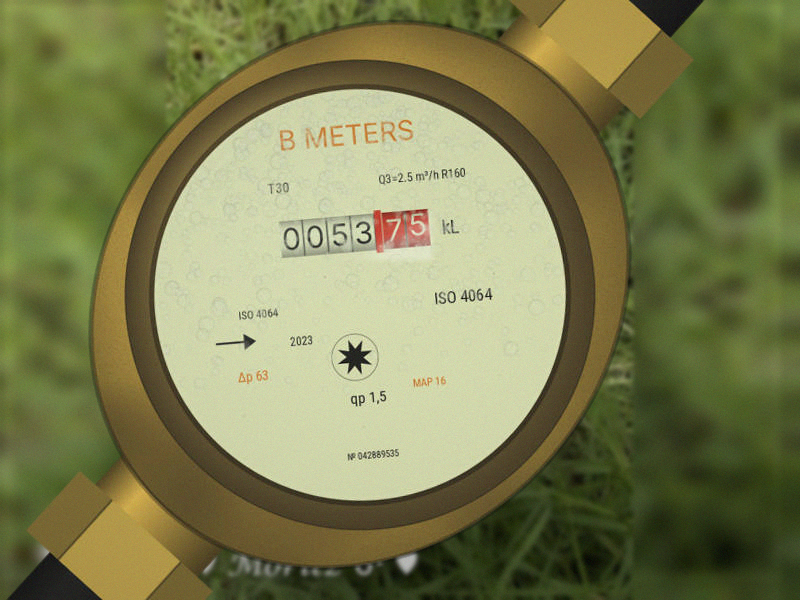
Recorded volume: 53.75 kL
